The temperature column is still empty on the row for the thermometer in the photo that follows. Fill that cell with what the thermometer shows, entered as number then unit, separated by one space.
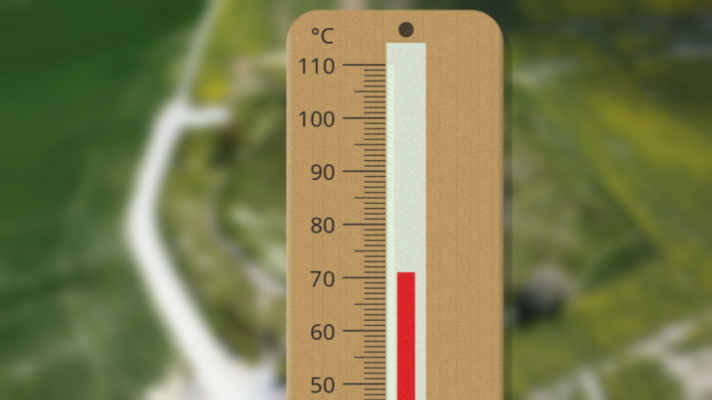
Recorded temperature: 71 °C
